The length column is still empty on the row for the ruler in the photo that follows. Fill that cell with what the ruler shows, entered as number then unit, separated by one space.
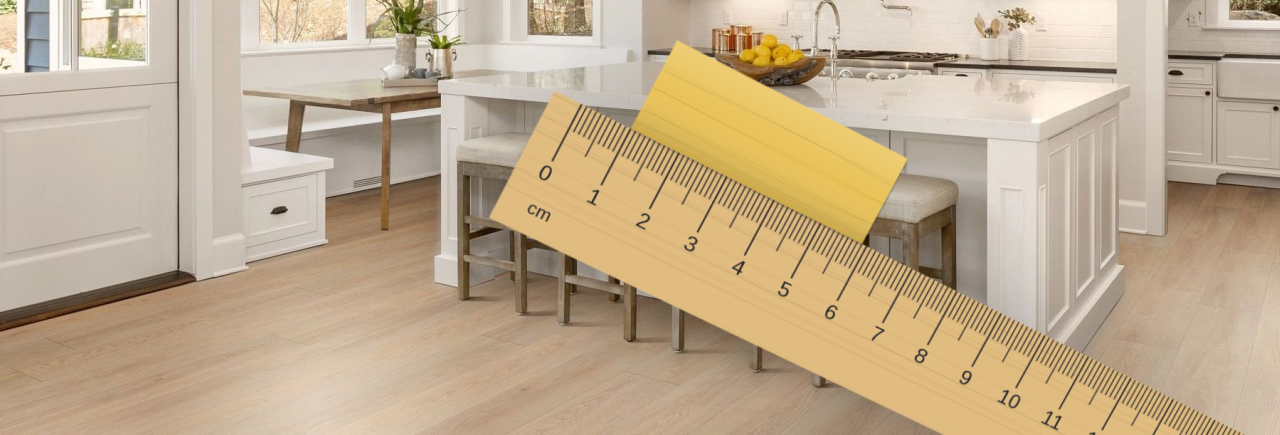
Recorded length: 4.9 cm
